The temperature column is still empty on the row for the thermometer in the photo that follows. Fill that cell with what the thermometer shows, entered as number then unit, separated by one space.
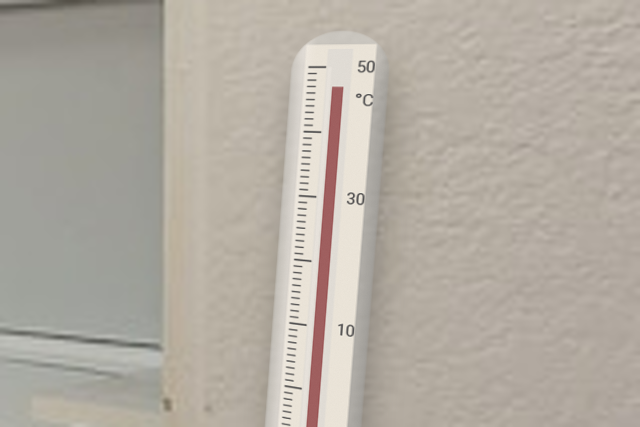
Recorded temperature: 47 °C
